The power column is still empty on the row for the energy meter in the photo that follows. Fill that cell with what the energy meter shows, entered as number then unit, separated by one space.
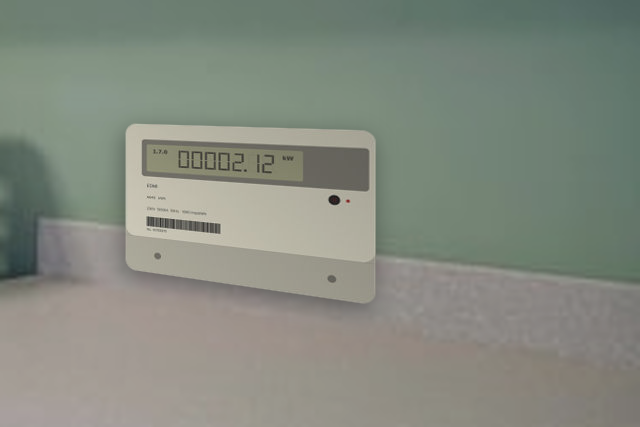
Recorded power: 2.12 kW
